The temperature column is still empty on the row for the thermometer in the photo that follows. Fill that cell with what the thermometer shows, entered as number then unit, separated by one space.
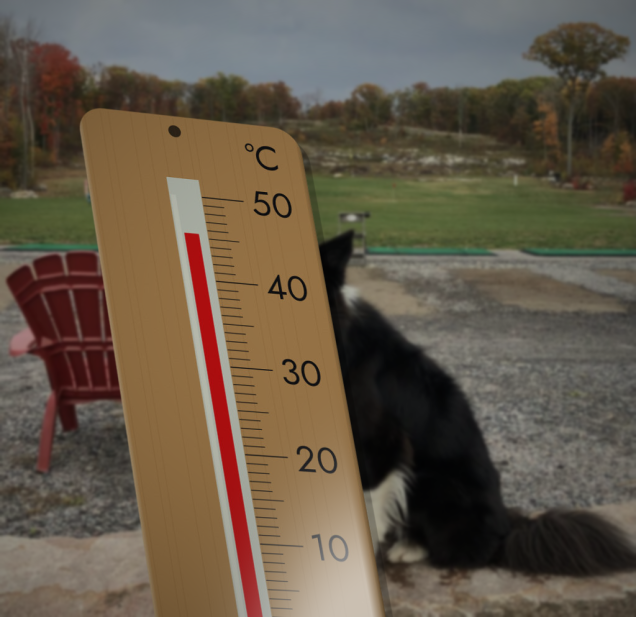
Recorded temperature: 45.5 °C
